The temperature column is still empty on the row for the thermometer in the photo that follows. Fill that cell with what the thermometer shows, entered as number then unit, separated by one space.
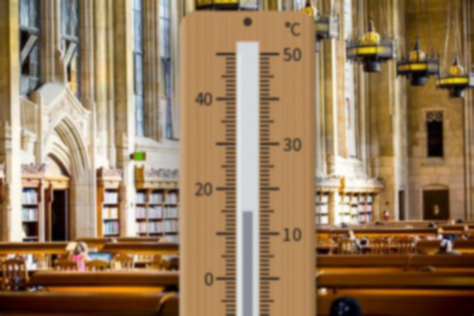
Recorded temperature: 15 °C
